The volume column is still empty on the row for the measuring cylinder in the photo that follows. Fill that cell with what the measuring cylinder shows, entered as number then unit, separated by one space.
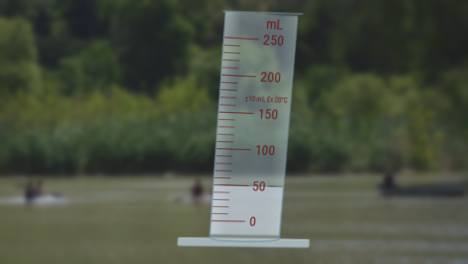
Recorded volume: 50 mL
